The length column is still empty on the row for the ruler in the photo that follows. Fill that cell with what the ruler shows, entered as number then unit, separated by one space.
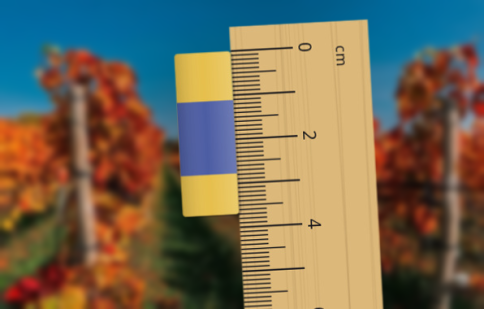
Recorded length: 3.7 cm
